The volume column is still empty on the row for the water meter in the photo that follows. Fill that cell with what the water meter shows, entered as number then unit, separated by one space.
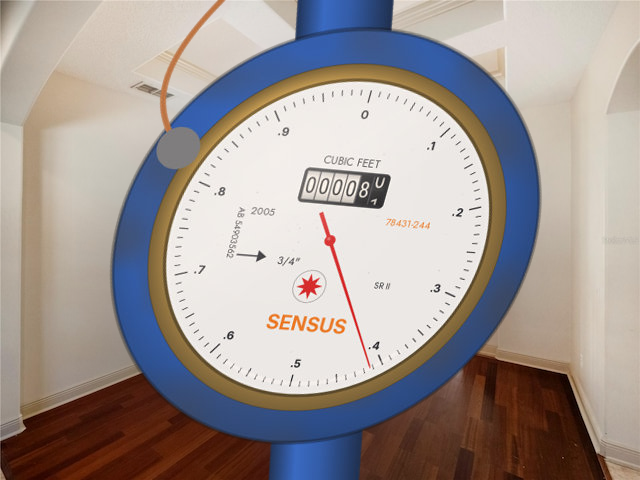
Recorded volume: 80.41 ft³
